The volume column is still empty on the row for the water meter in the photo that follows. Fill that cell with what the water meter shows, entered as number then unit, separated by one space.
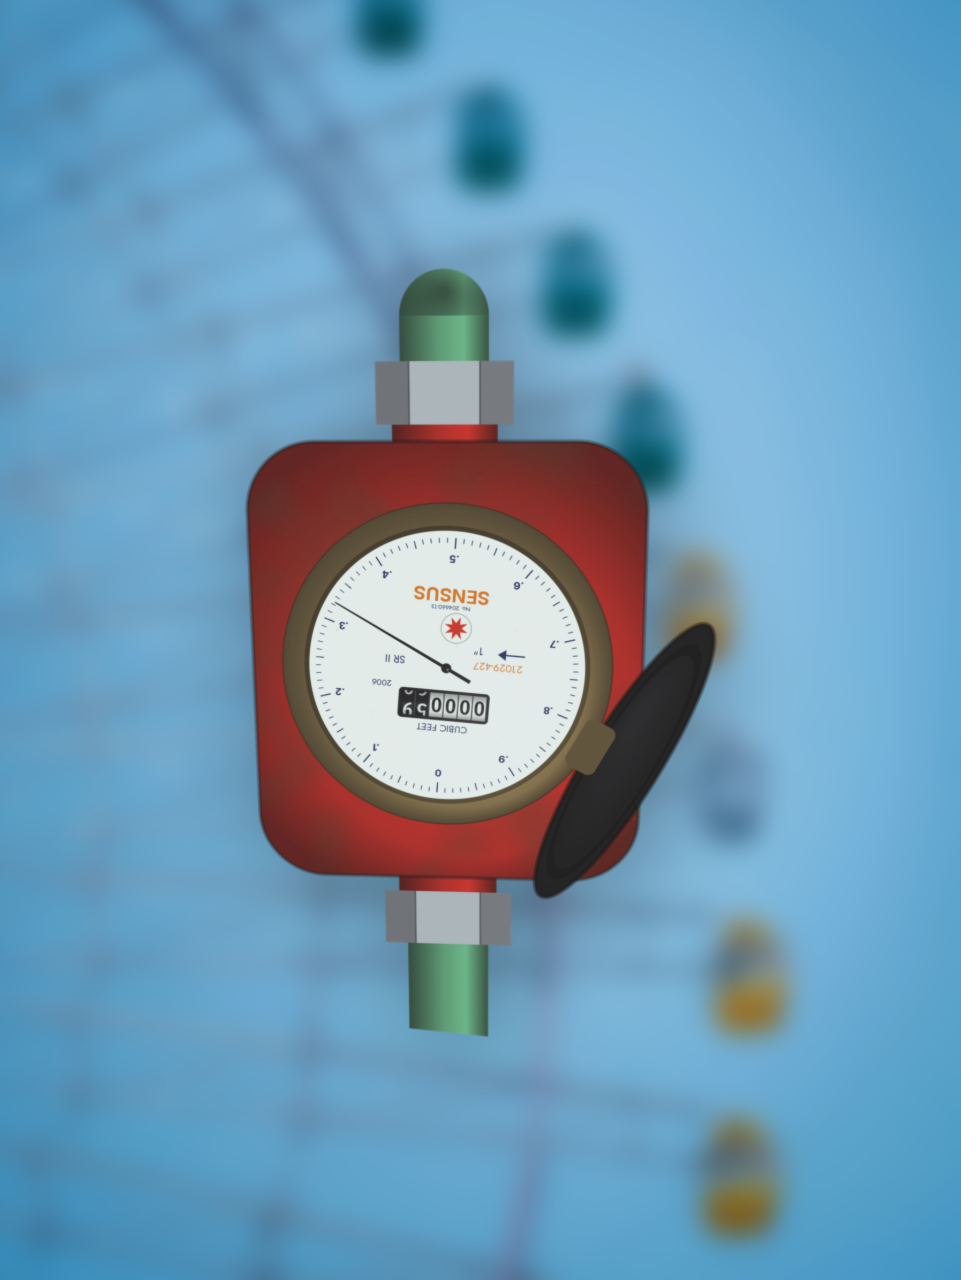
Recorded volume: 59.32 ft³
